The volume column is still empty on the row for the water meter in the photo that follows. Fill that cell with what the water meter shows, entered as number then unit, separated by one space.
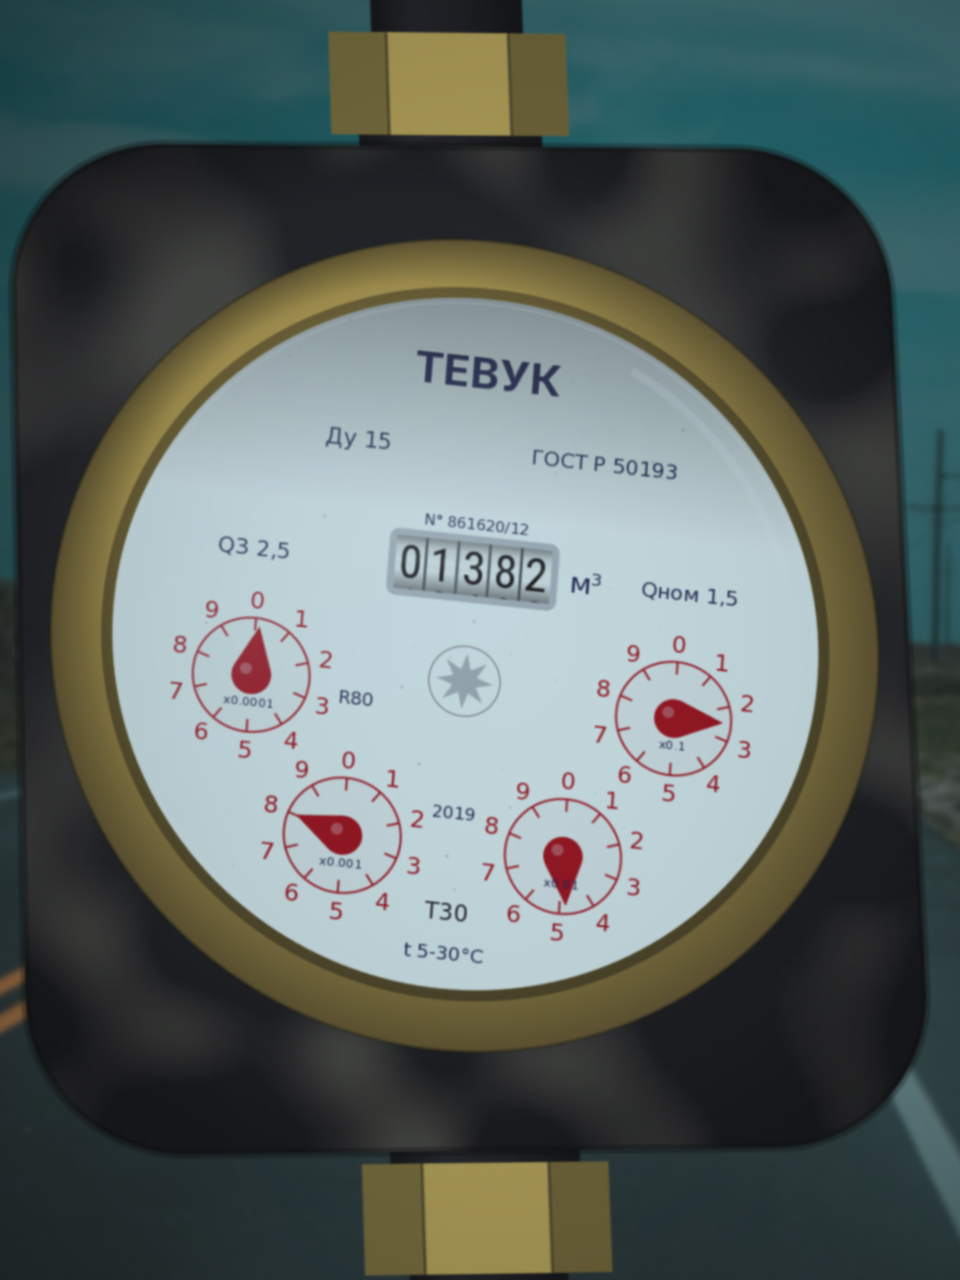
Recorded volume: 1382.2480 m³
